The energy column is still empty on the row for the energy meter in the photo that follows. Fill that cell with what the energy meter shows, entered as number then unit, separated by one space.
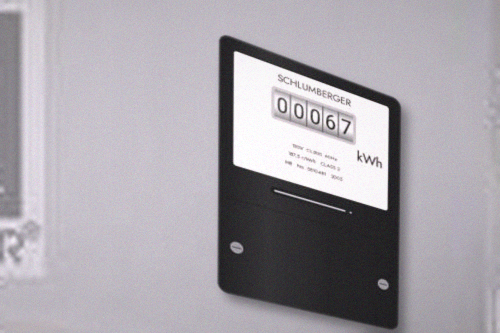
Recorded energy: 67 kWh
